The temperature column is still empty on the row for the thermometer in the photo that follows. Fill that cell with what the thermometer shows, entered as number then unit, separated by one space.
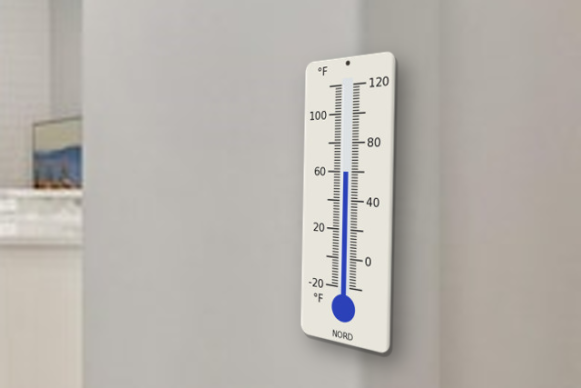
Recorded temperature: 60 °F
